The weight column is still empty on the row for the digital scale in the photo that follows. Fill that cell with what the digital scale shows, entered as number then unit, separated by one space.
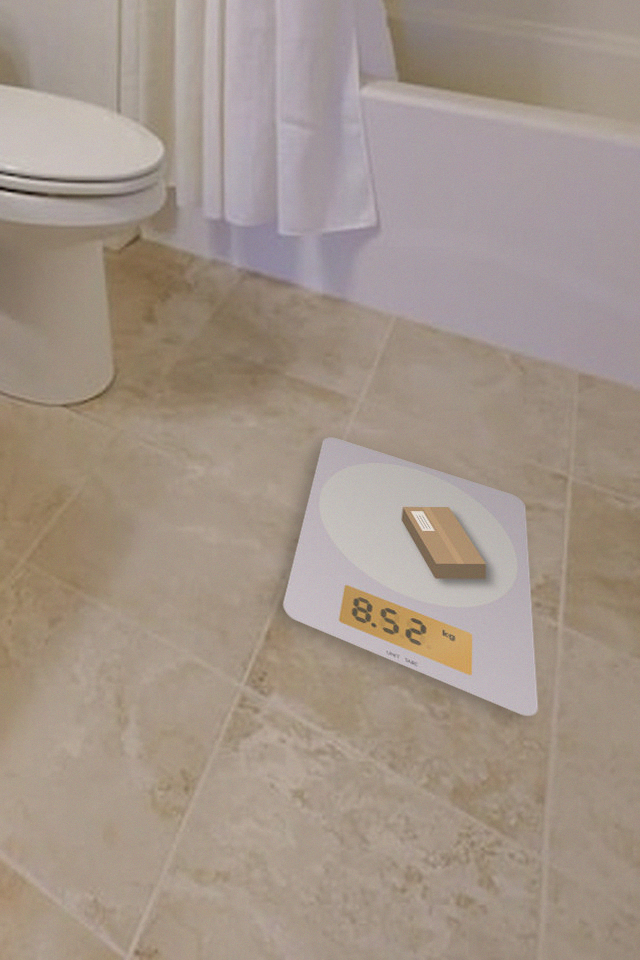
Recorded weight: 8.52 kg
